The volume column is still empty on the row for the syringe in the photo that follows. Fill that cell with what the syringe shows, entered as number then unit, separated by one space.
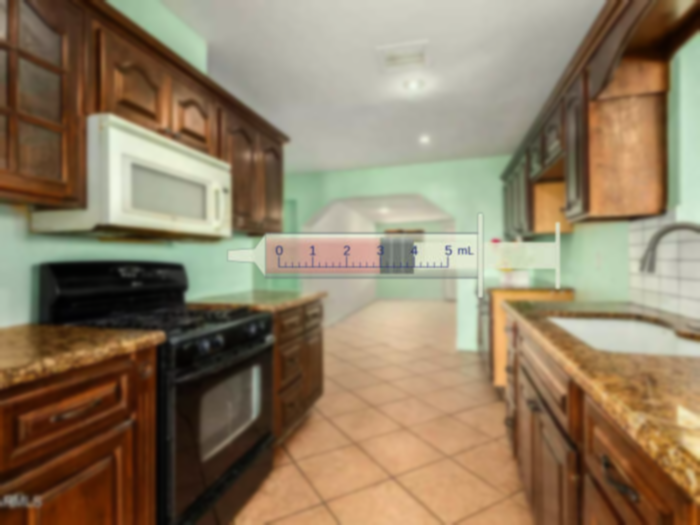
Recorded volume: 3 mL
